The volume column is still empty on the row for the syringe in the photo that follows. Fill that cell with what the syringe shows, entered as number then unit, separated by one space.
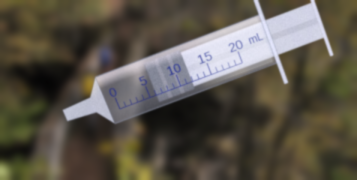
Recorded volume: 6 mL
